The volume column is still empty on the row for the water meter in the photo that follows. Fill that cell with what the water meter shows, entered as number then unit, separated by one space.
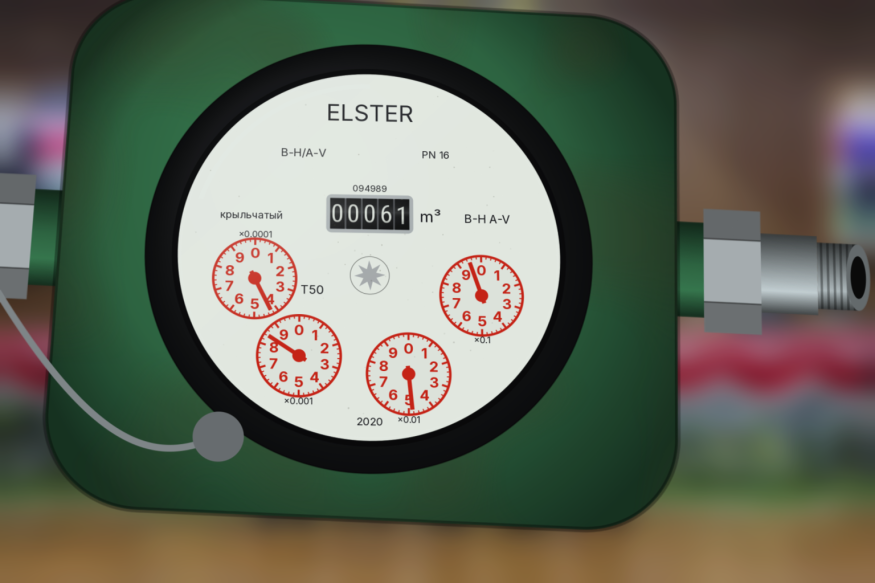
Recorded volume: 60.9484 m³
